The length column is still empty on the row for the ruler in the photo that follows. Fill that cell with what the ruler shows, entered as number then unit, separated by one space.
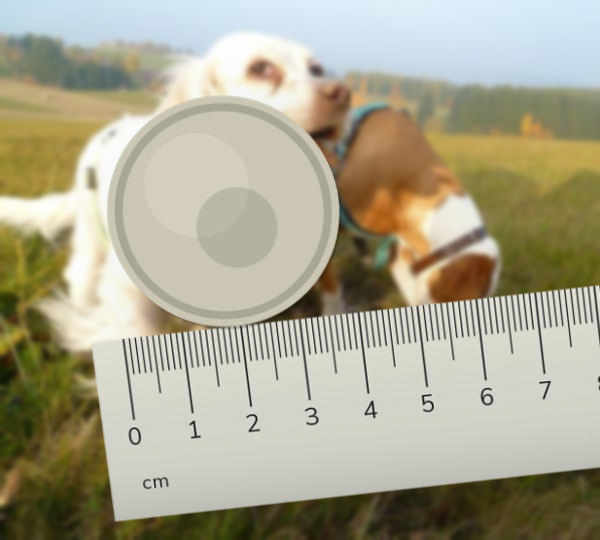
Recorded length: 3.9 cm
